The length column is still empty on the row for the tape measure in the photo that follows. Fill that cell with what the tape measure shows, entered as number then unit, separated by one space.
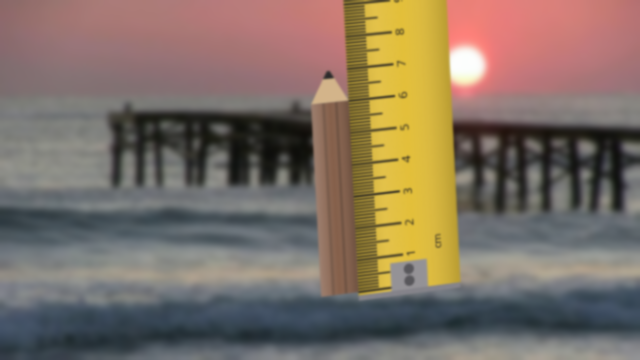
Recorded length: 7 cm
